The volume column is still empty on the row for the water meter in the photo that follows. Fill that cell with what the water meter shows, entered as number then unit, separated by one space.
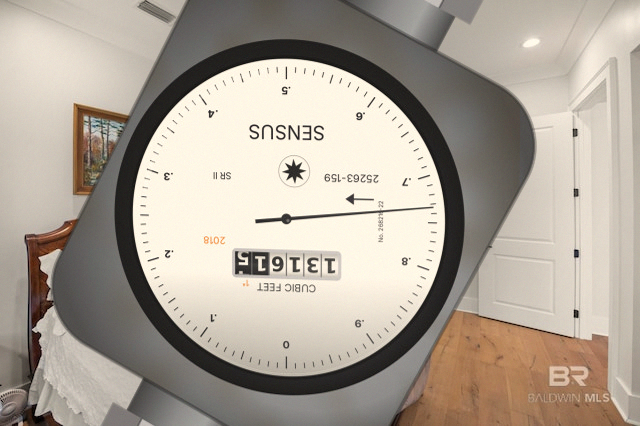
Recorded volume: 131614.73 ft³
